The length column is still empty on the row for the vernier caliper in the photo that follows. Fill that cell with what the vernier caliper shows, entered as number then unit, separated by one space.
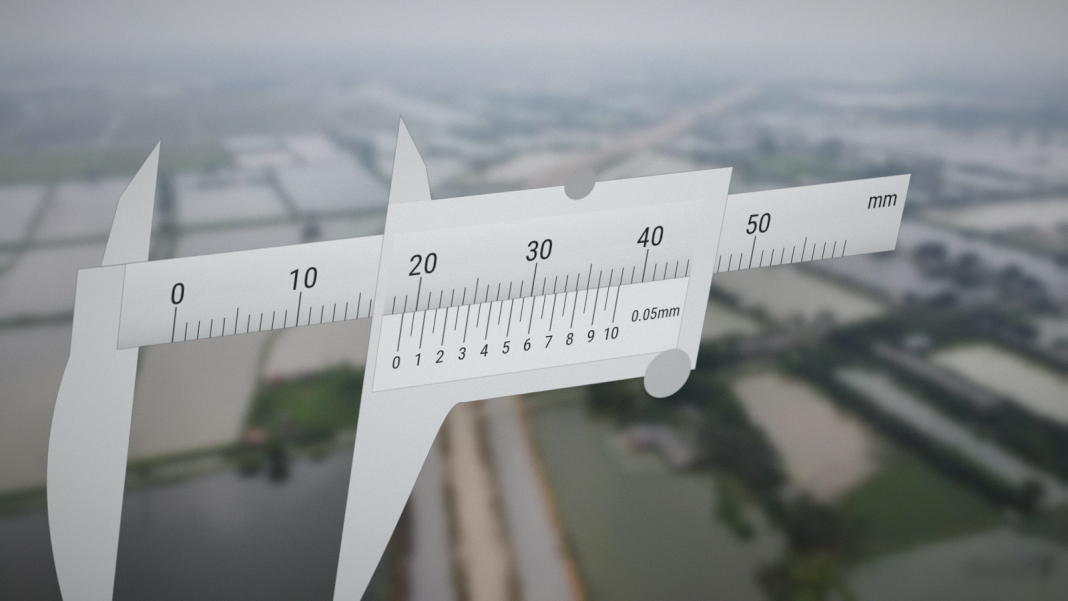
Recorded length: 18.9 mm
